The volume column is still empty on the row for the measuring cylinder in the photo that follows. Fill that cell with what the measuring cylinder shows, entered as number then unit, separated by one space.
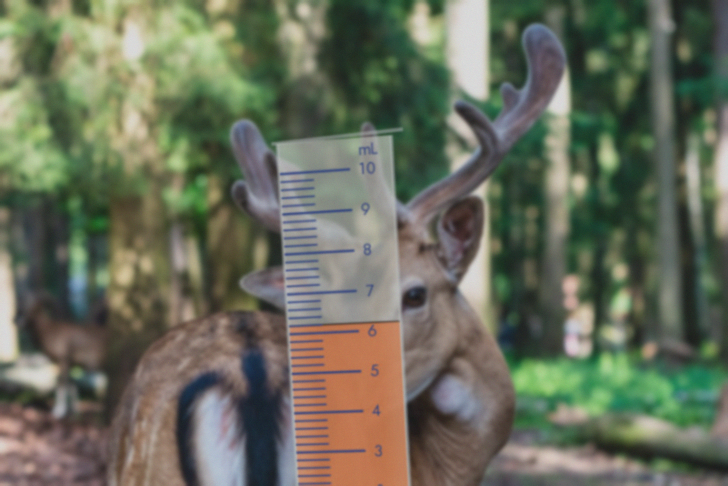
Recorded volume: 6.2 mL
